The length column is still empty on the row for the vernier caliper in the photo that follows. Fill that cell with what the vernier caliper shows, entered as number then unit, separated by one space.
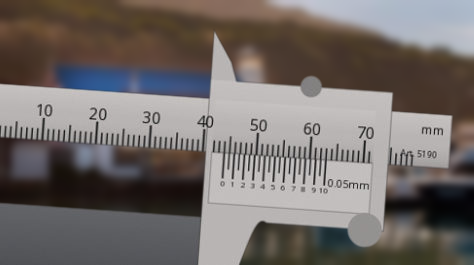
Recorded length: 44.0 mm
